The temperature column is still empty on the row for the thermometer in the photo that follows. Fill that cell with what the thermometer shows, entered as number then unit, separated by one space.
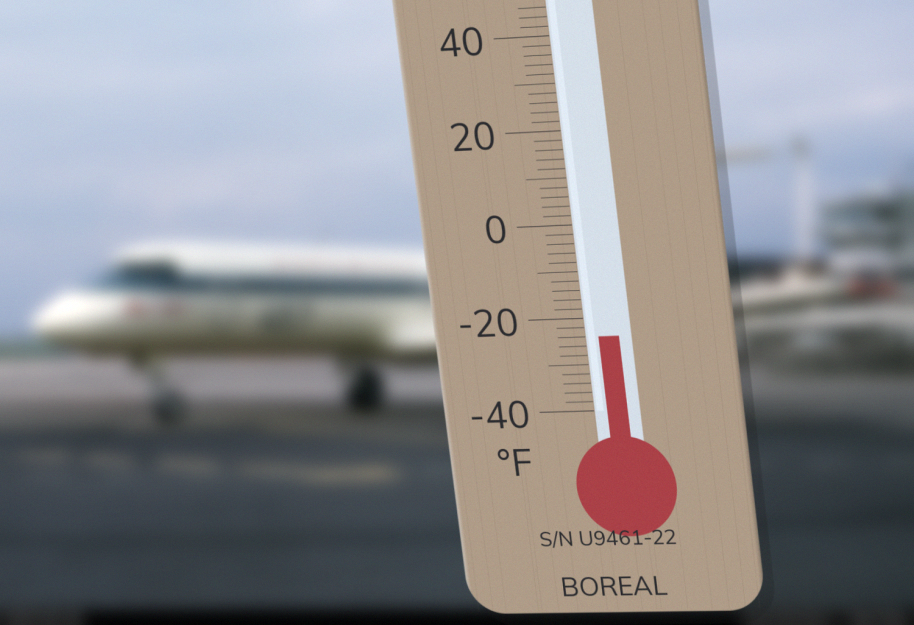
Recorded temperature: -24 °F
